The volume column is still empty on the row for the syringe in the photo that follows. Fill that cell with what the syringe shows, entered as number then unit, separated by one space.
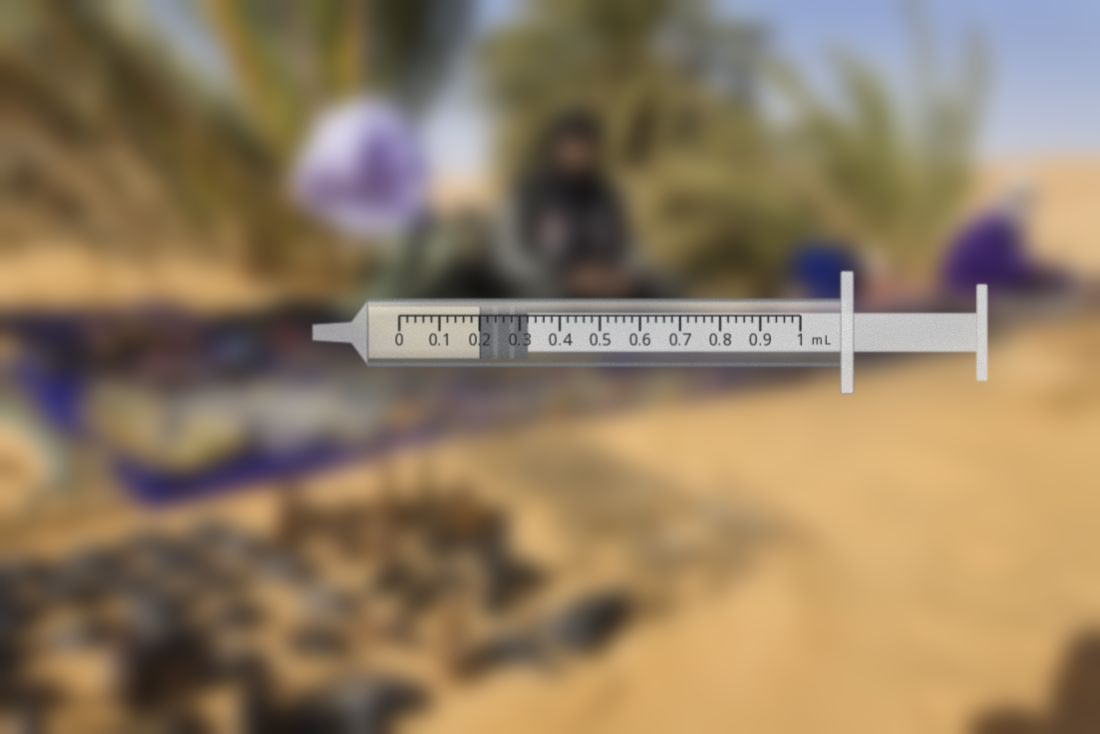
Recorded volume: 0.2 mL
